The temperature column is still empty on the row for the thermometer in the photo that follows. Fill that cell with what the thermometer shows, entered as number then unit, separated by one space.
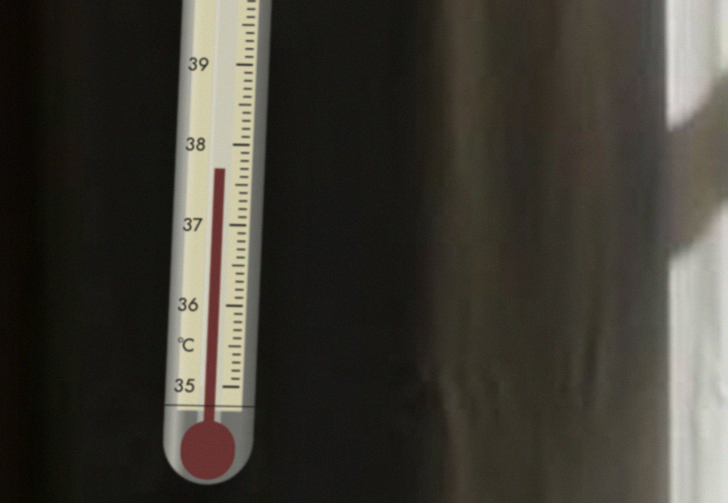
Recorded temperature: 37.7 °C
